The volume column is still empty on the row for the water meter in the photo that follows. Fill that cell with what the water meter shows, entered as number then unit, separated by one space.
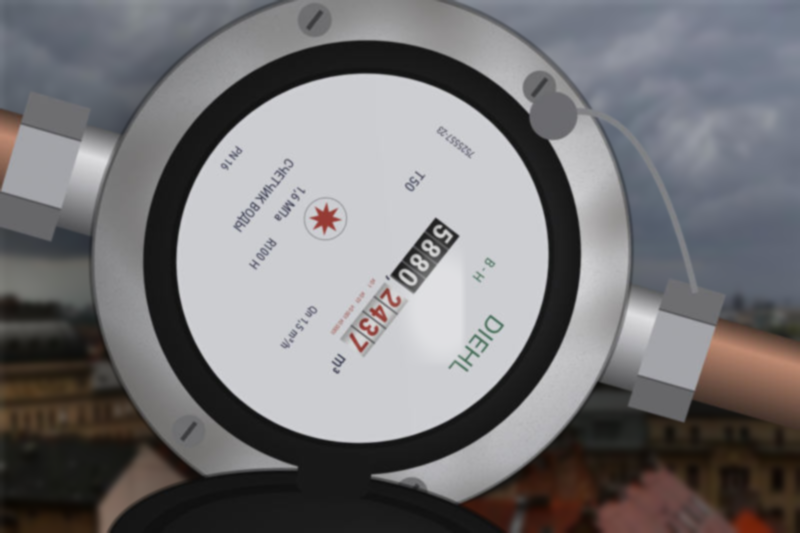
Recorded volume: 5880.2437 m³
